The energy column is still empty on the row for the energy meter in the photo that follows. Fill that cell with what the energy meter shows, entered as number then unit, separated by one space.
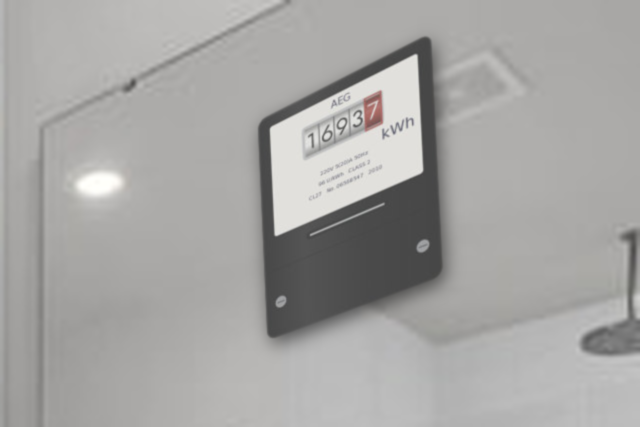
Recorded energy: 1693.7 kWh
